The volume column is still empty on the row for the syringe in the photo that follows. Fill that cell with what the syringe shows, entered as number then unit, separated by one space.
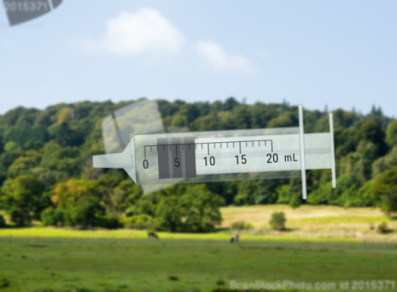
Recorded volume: 2 mL
